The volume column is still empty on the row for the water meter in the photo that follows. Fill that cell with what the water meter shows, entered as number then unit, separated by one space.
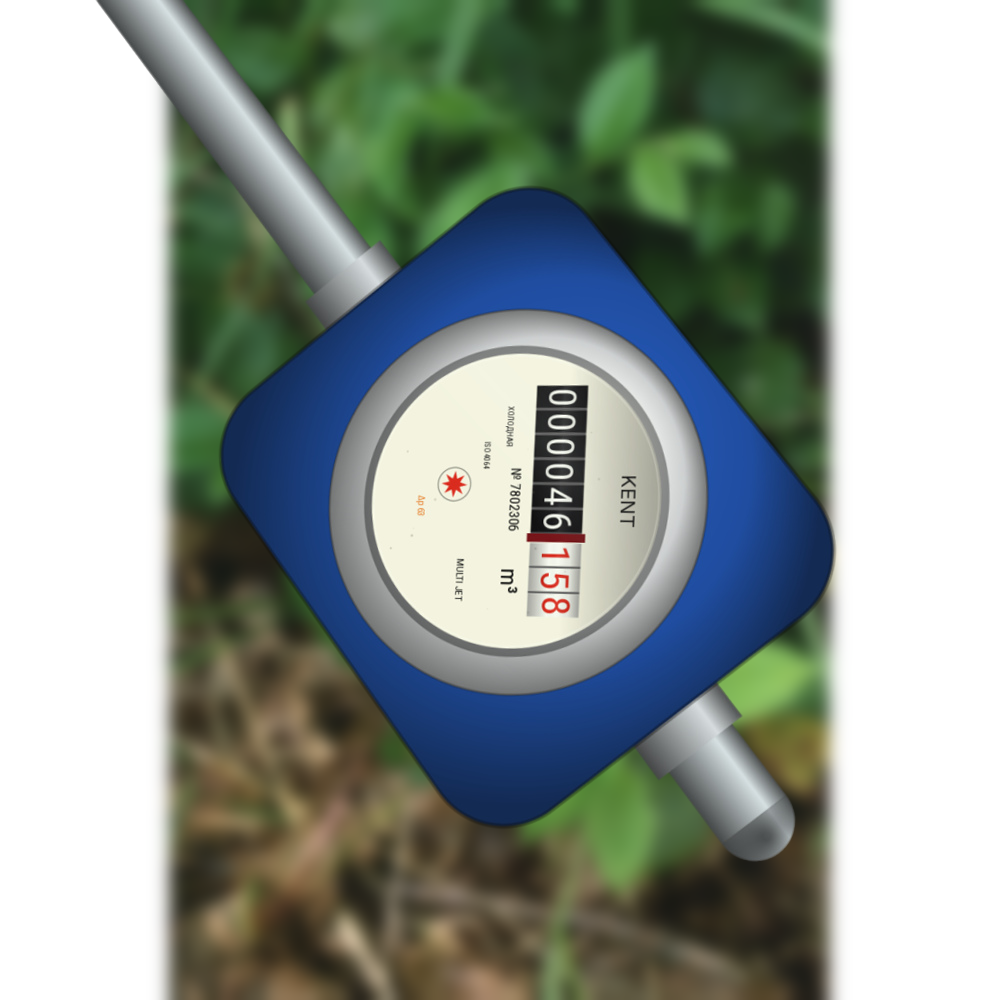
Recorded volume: 46.158 m³
